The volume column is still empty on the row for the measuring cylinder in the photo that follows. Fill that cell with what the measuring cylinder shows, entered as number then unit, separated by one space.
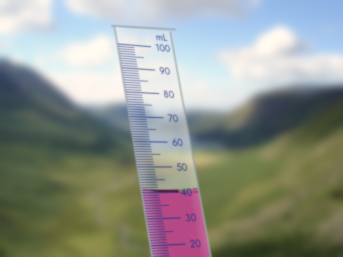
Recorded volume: 40 mL
